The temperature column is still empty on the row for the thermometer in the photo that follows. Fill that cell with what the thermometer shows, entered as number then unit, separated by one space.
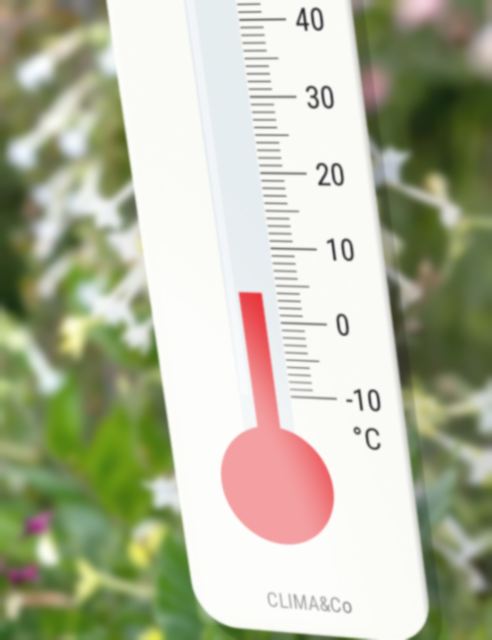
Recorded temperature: 4 °C
